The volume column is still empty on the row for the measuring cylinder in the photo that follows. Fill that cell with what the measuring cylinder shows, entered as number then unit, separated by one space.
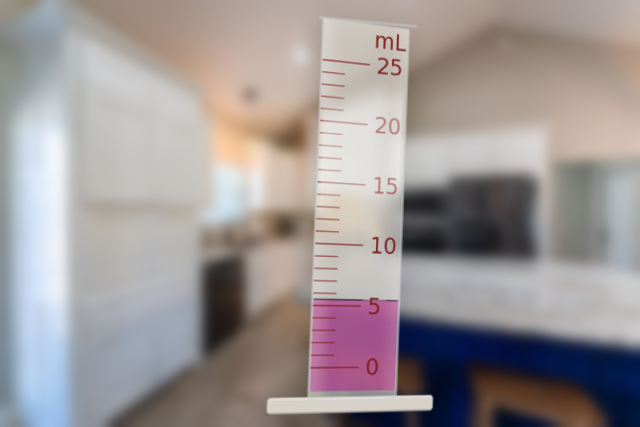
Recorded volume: 5.5 mL
